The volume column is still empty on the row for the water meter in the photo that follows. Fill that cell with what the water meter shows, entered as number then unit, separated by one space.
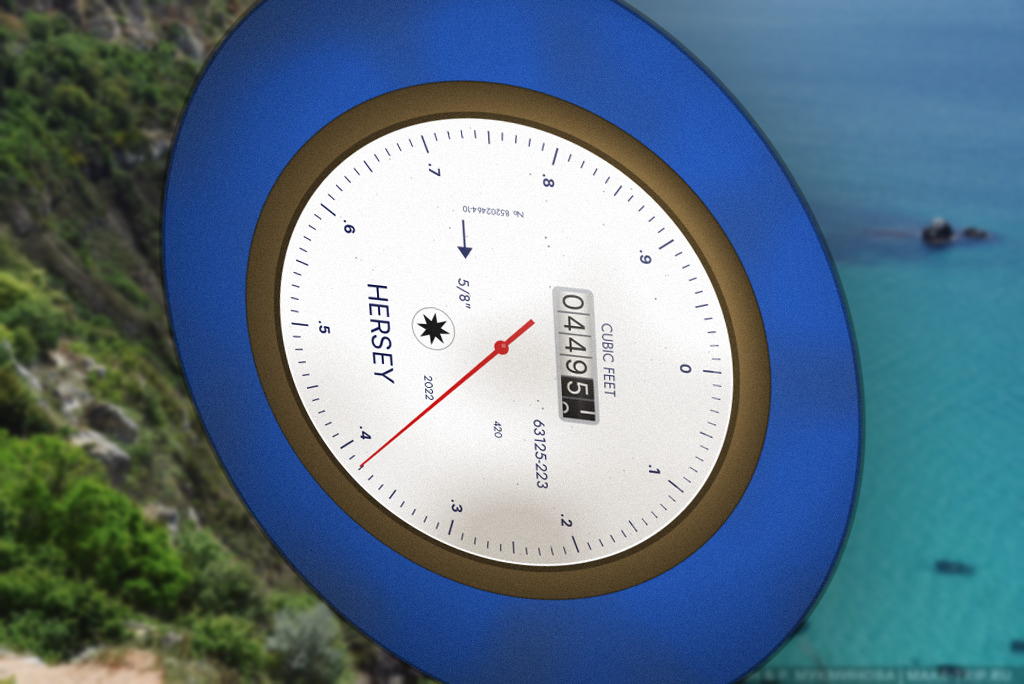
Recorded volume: 44951.38 ft³
